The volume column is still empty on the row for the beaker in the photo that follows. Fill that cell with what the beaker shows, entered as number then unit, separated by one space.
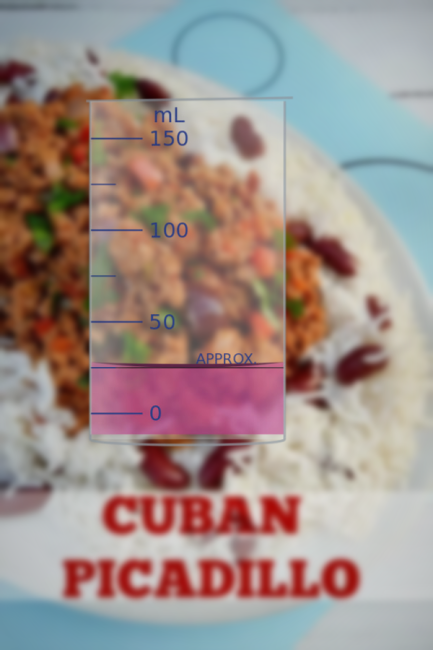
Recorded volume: 25 mL
